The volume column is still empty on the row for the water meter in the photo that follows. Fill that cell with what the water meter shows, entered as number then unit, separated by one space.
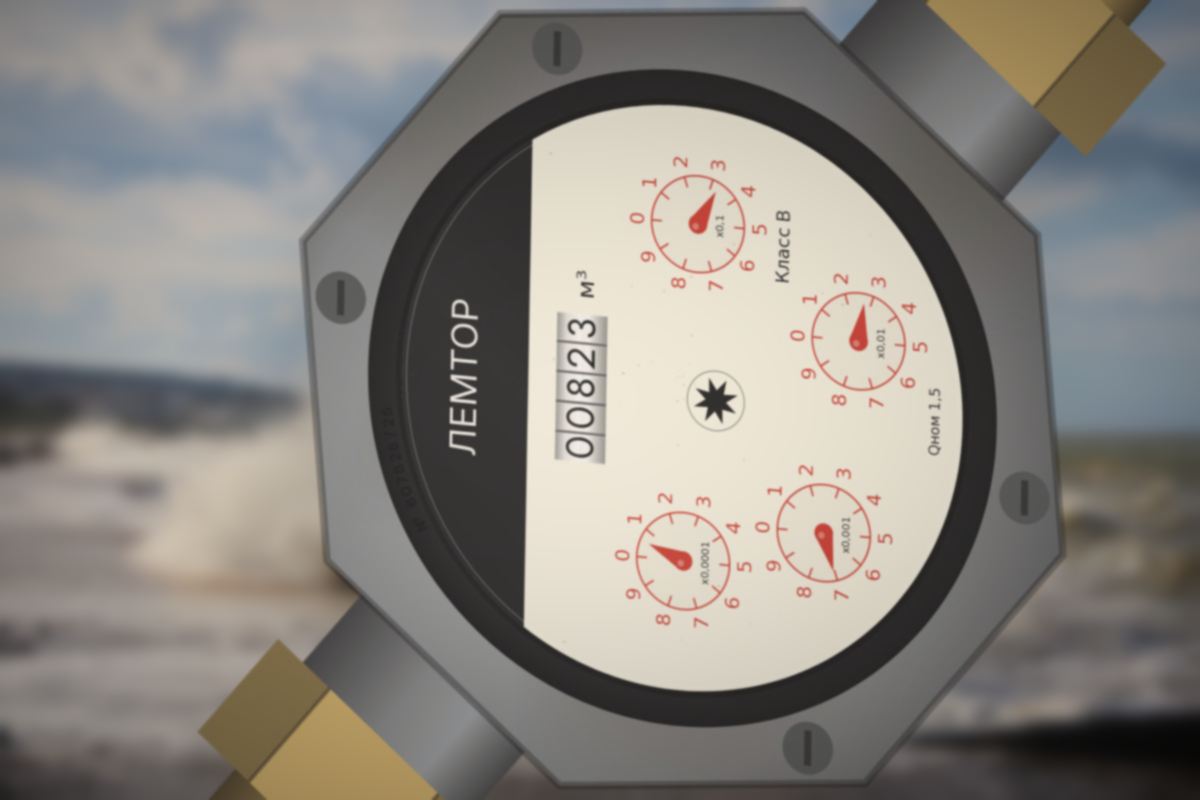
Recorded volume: 823.3270 m³
